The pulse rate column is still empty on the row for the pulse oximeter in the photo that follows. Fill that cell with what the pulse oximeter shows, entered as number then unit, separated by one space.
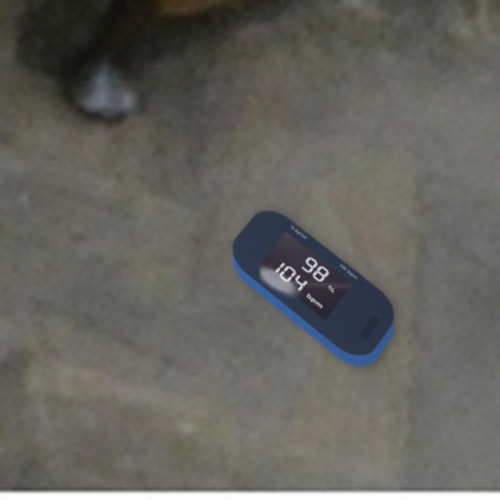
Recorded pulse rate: 104 bpm
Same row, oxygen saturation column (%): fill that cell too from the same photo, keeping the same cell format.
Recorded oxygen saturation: 98 %
